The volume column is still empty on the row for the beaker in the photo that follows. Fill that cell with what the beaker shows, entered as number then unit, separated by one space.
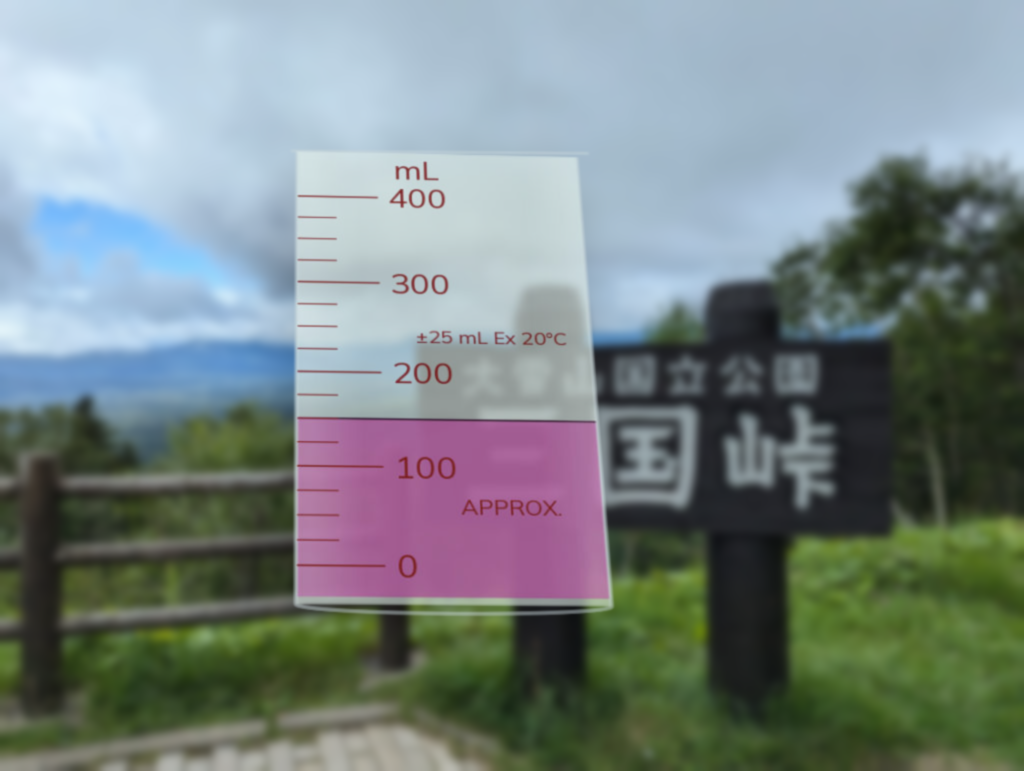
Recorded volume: 150 mL
